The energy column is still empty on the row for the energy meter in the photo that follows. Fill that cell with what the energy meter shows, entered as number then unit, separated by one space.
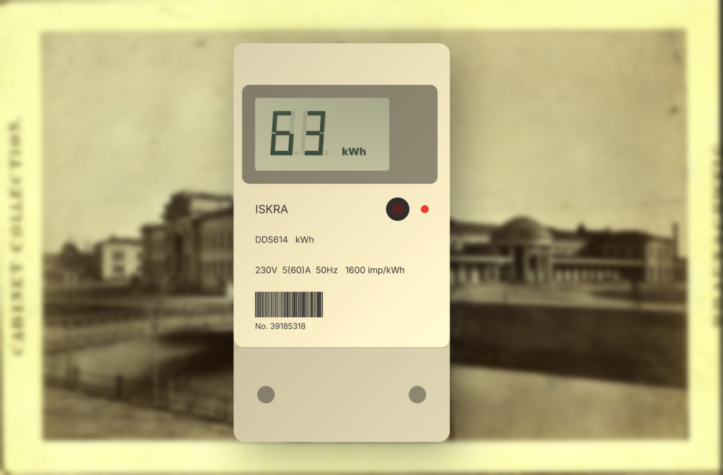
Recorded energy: 63 kWh
